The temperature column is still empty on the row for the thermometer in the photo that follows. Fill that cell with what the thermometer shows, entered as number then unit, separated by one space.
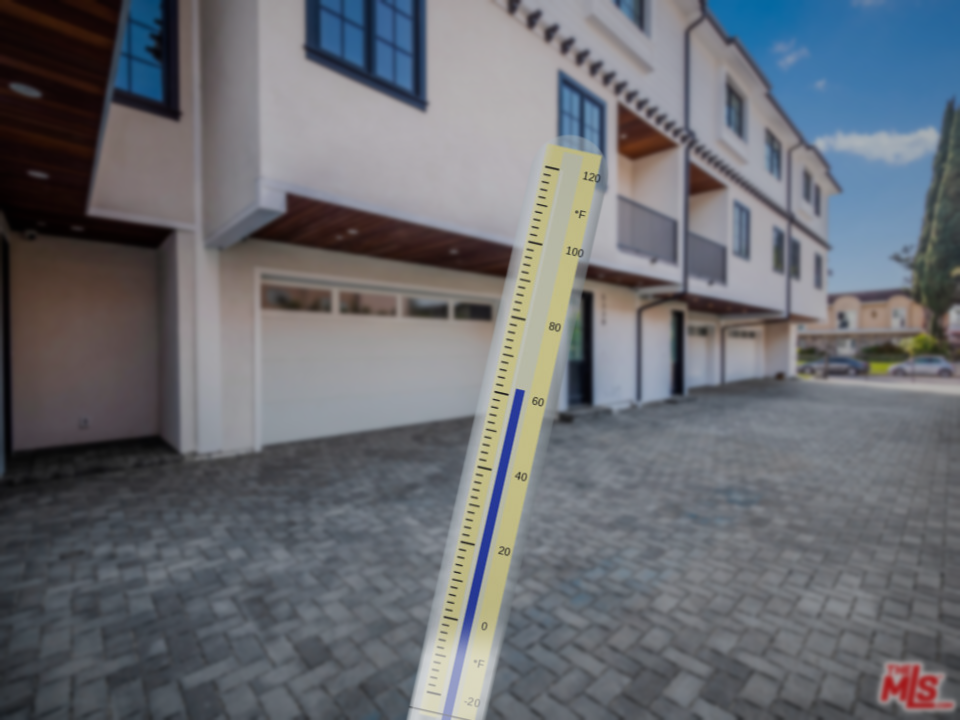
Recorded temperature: 62 °F
